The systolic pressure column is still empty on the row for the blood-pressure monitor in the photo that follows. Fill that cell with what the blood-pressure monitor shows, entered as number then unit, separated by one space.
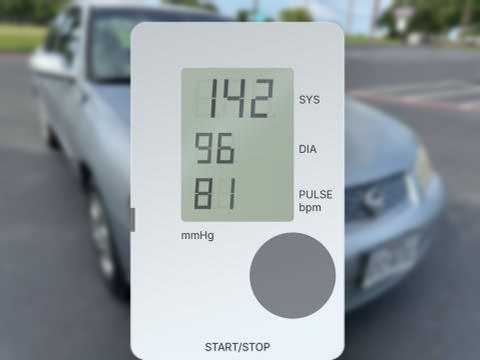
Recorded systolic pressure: 142 mmHg
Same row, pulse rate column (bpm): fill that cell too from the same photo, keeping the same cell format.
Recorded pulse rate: 81 bpm
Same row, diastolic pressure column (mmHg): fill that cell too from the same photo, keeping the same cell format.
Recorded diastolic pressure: 96 mmHg
